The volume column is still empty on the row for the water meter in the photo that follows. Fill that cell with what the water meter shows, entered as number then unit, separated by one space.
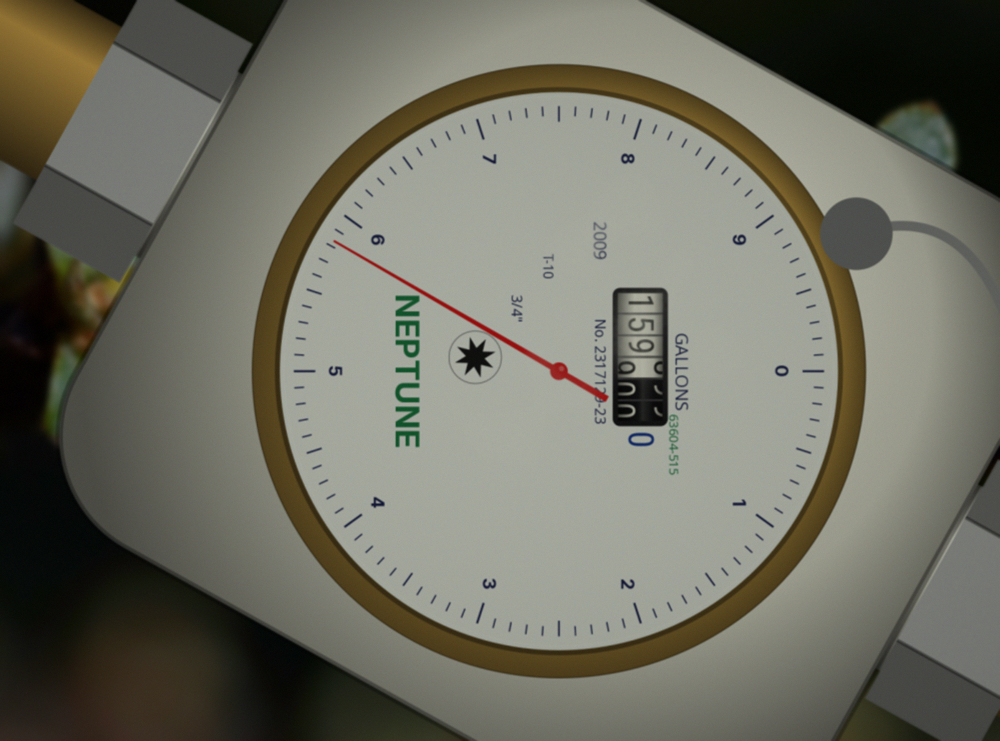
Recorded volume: 1598995.8 gal
